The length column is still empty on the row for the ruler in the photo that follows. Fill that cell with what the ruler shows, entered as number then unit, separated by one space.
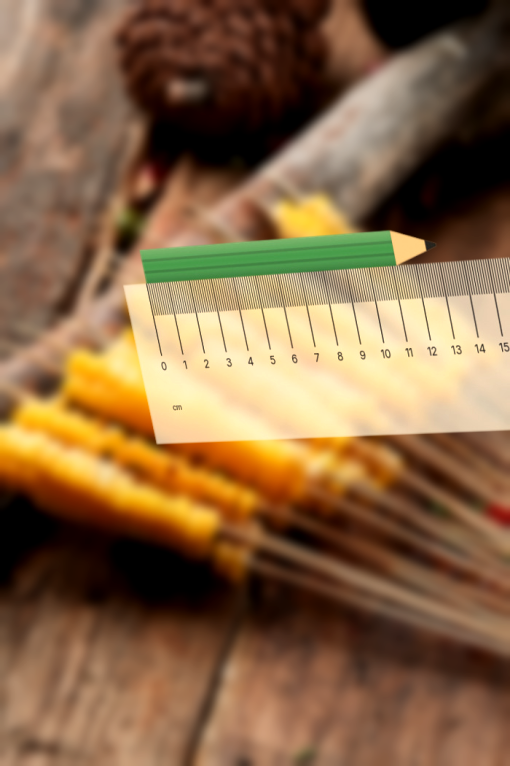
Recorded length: 13 cm
